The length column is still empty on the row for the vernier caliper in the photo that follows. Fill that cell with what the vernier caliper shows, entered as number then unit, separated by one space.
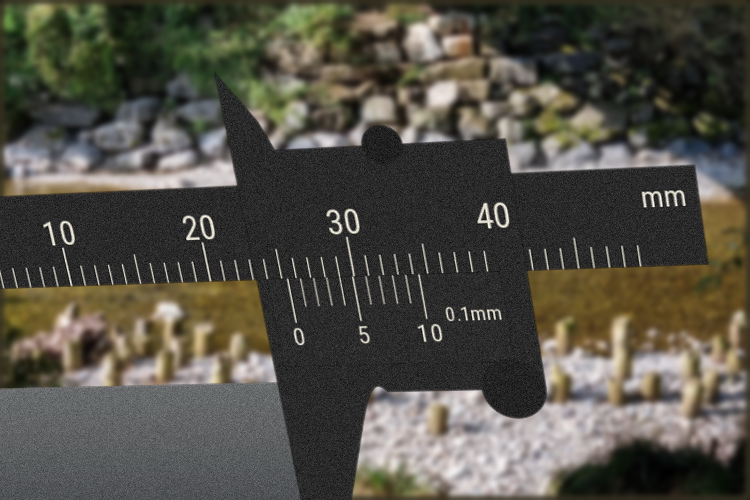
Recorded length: 25.4 mm
